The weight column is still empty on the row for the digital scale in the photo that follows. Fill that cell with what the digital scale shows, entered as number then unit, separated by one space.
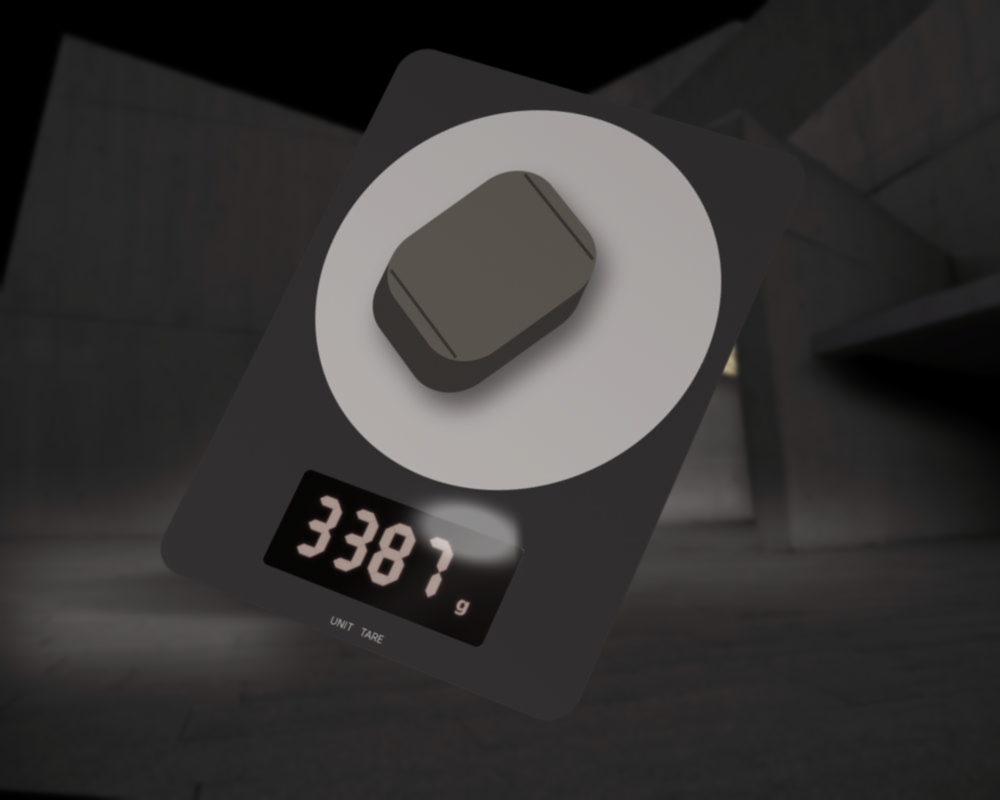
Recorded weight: 3387 g
